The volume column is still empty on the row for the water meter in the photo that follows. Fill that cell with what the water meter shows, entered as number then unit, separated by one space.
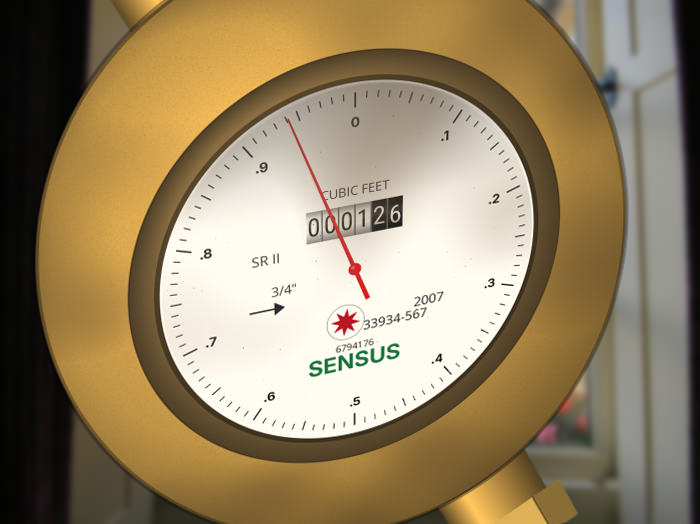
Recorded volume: 125.94 ft³
